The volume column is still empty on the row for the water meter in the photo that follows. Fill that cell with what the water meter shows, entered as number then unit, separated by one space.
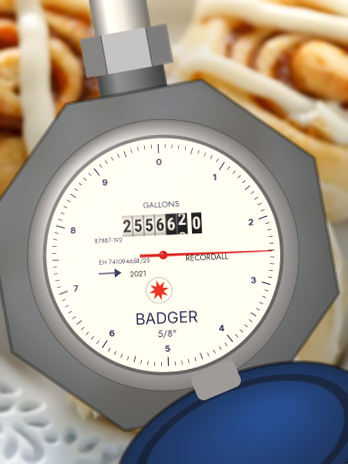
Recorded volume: 2556622.5 gal
